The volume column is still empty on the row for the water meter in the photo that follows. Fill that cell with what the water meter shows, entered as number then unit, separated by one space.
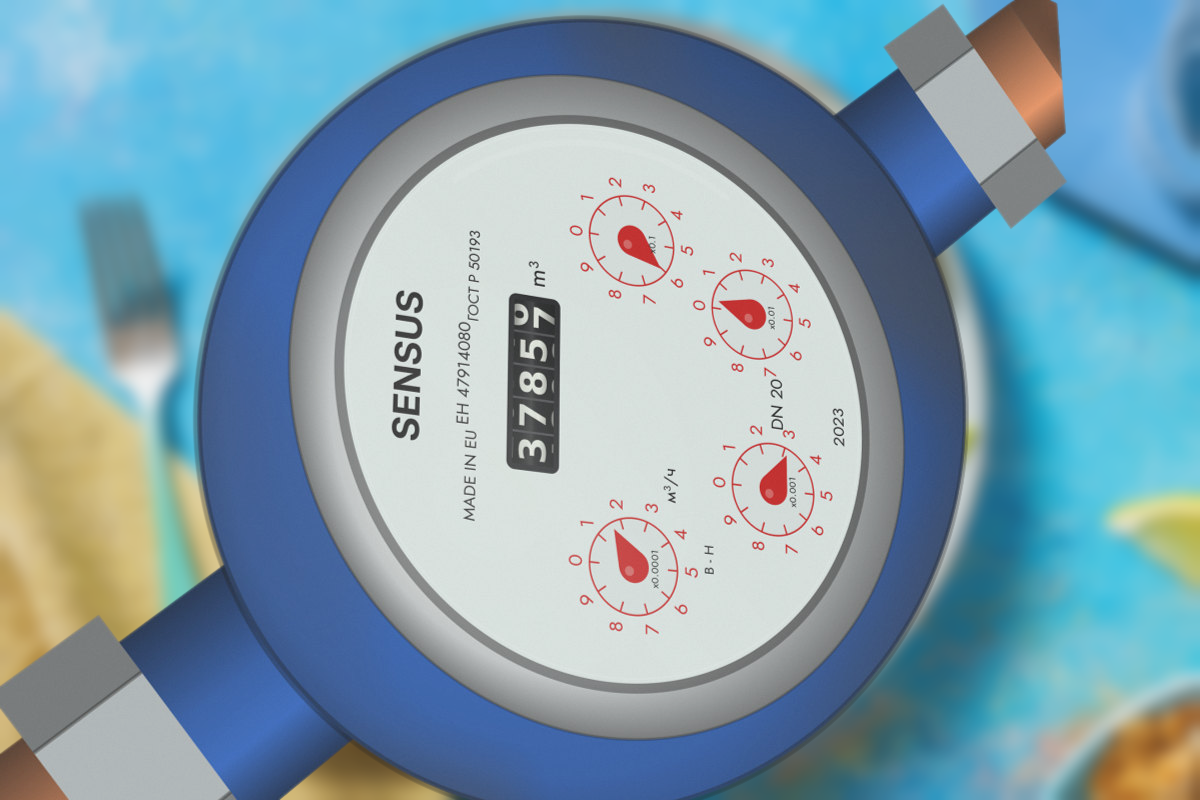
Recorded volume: 37856.6031 m³
